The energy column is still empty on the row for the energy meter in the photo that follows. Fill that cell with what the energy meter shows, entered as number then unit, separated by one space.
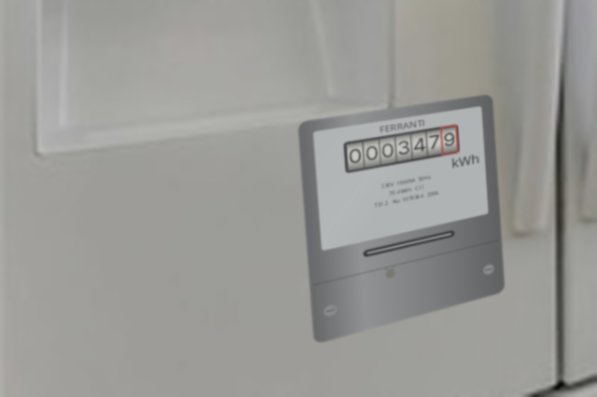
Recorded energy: 347.9 kWh
